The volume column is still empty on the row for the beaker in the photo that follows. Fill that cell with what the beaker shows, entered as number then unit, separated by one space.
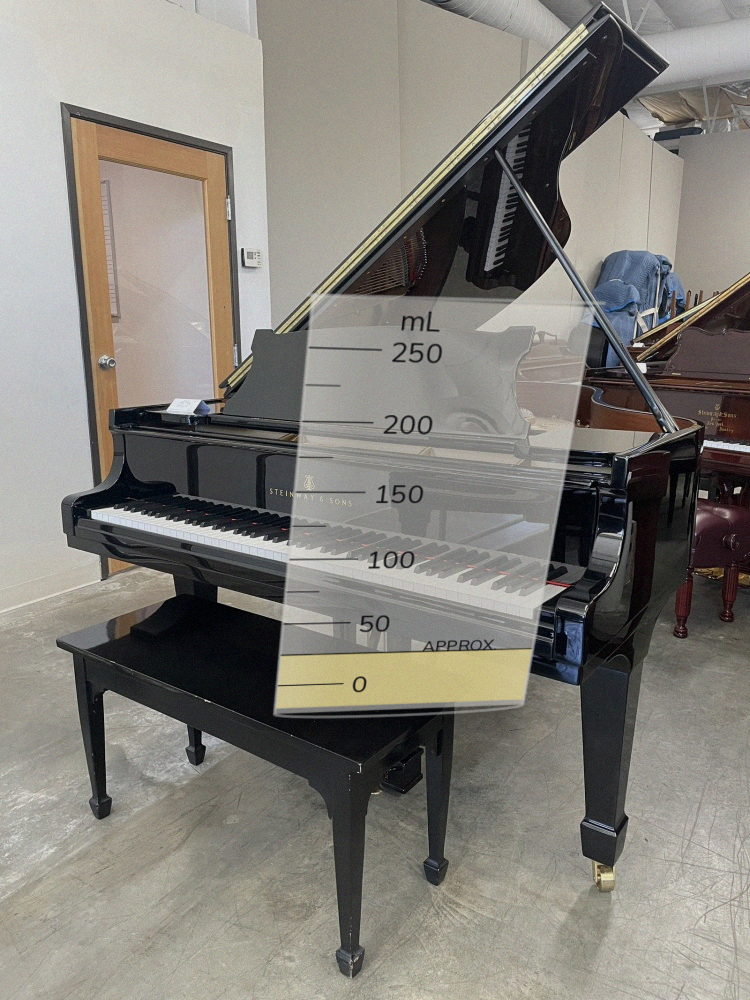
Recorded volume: 25 mL
